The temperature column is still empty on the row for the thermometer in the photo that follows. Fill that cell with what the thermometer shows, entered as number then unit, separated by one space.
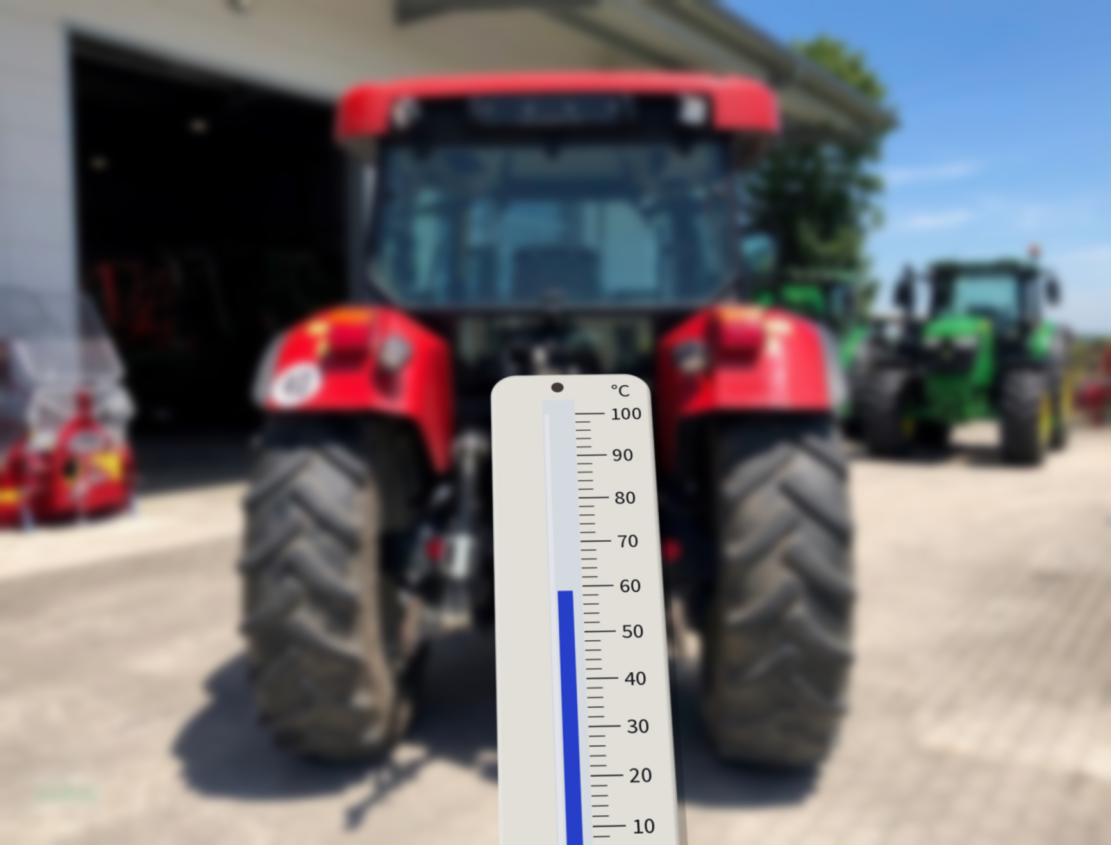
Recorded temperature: 59 °C
